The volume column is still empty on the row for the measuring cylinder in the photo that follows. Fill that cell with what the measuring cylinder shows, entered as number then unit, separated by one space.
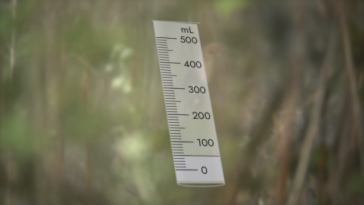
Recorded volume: 50 mL
